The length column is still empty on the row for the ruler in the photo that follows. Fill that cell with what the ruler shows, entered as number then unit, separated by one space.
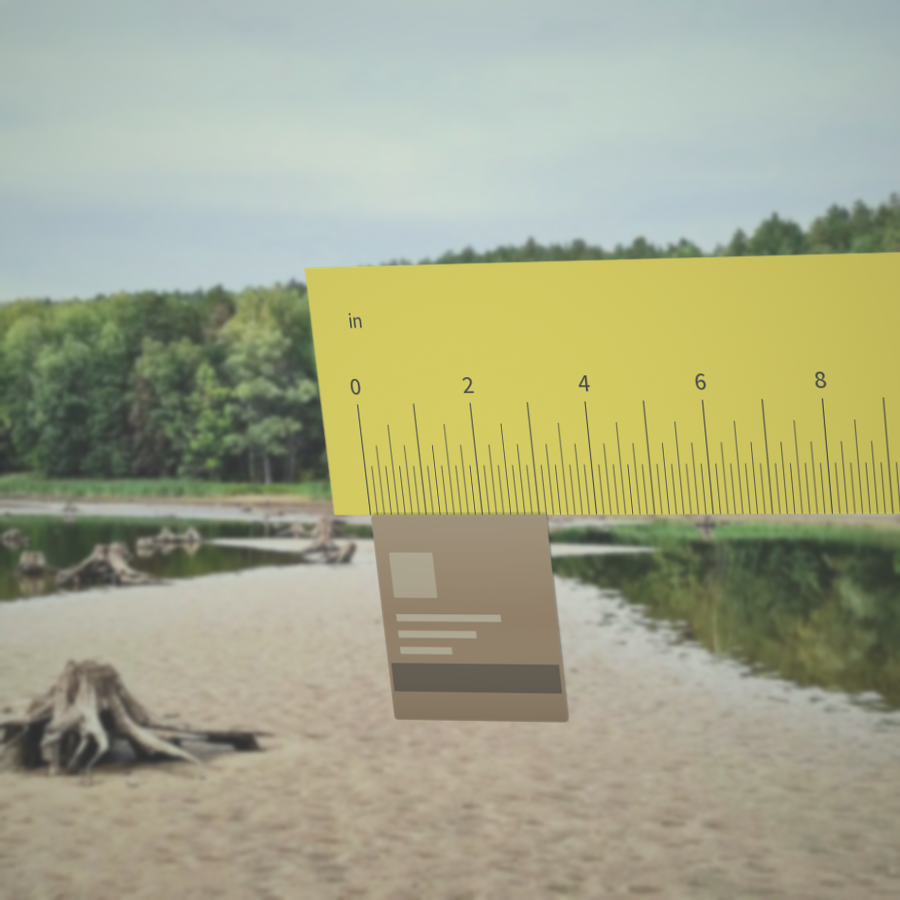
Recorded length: 3.125 in
